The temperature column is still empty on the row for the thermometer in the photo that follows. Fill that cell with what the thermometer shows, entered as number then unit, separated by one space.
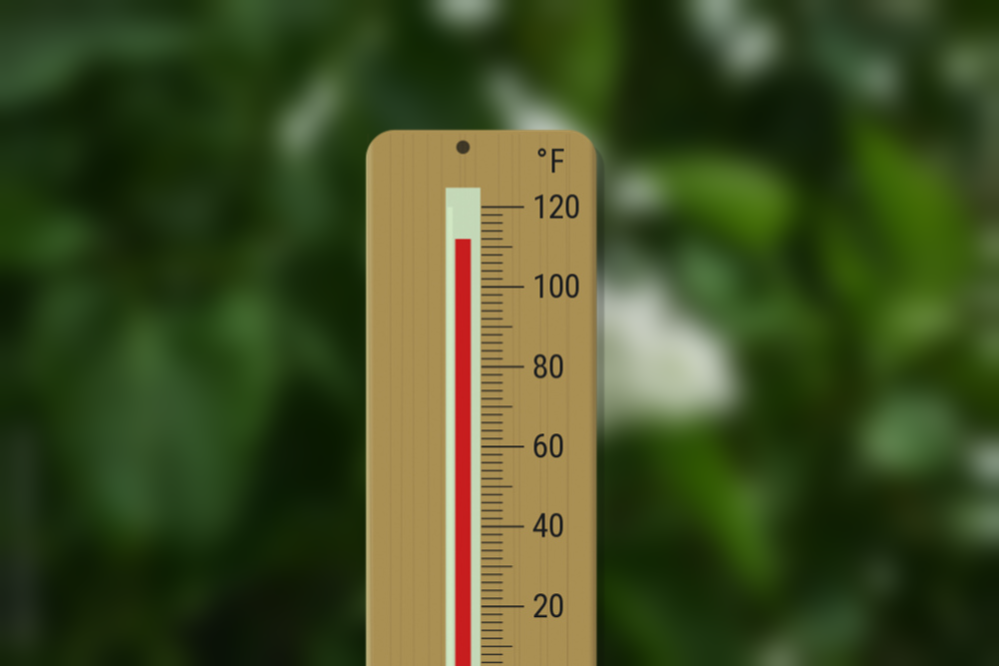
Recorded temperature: 112 °F
